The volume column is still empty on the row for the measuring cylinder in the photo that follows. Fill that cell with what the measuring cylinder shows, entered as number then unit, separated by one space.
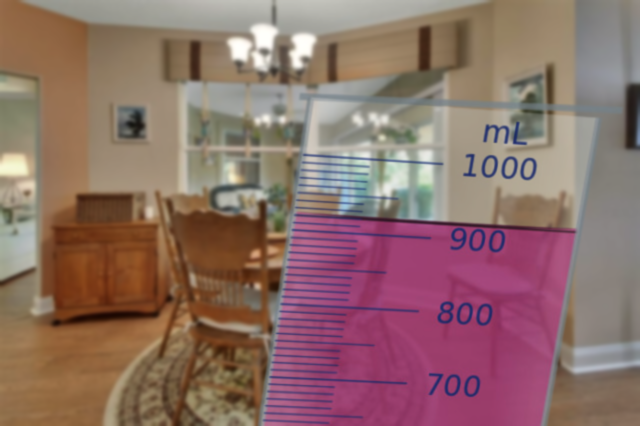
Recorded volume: 920 mL
